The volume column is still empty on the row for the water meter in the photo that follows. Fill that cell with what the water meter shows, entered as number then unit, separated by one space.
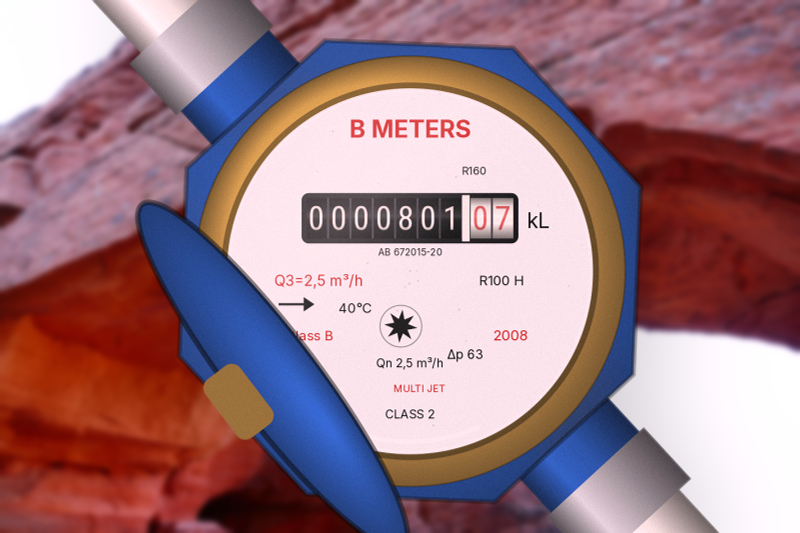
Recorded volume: 801.07 kL
